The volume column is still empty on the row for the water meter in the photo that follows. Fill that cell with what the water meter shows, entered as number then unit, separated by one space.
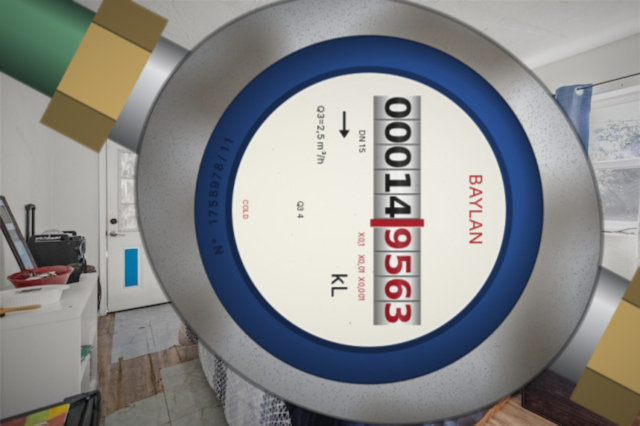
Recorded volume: 14.9563 kL
